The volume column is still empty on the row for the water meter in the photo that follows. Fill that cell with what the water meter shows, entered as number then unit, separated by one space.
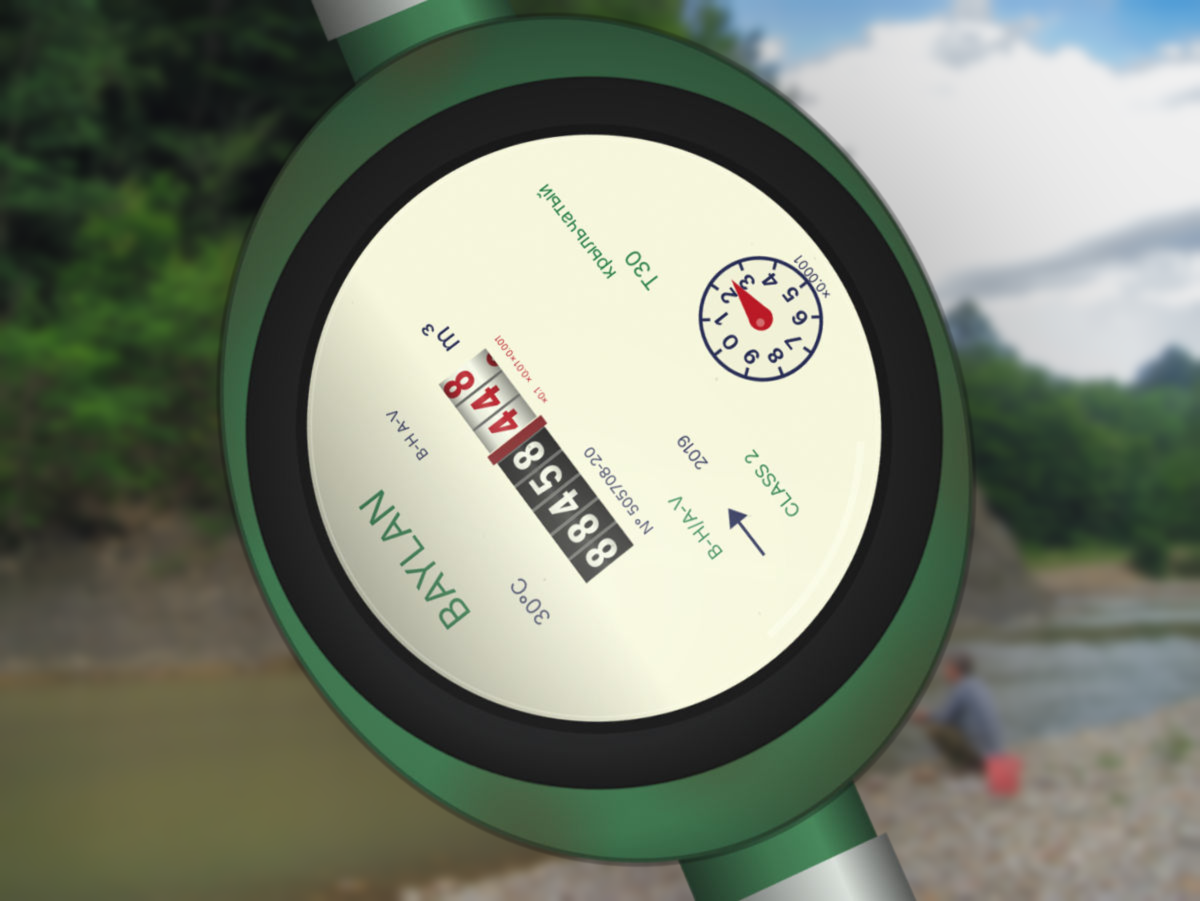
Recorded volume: 88458.4482 m³
